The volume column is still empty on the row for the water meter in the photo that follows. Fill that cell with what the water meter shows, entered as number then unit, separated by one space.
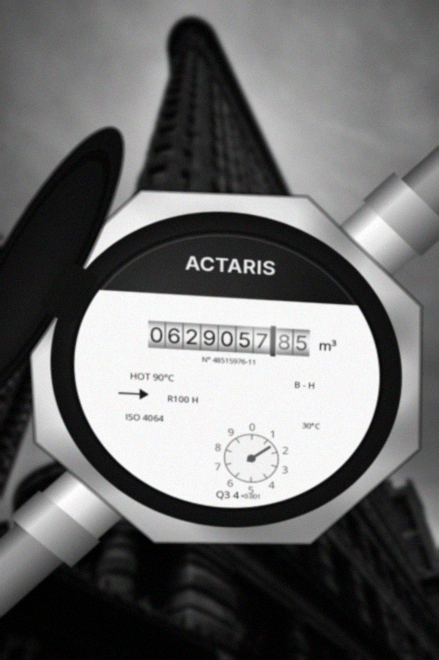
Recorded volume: 629057.851 m³
